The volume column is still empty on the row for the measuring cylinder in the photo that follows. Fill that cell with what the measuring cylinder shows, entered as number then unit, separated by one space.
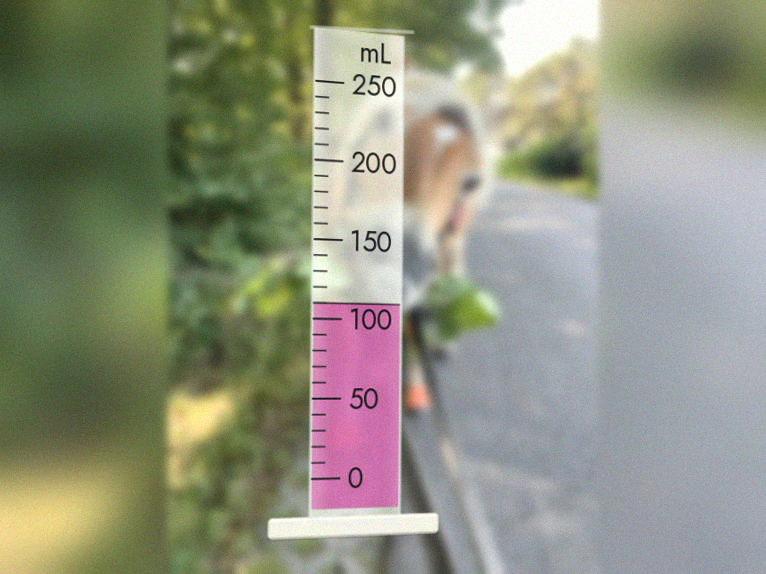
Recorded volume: 110 mL
